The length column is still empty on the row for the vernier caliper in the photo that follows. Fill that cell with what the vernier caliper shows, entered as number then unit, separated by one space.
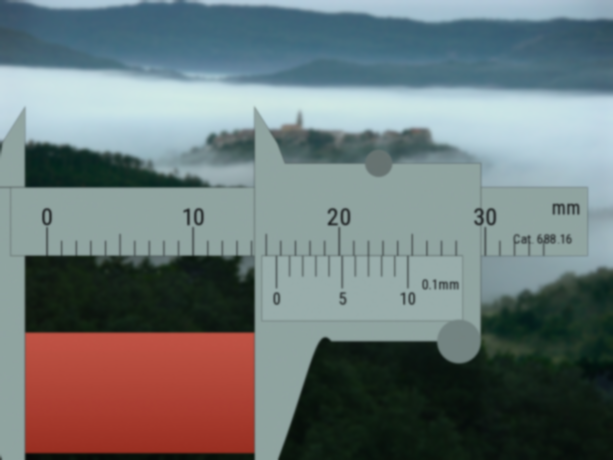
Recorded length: 15.7 mm
